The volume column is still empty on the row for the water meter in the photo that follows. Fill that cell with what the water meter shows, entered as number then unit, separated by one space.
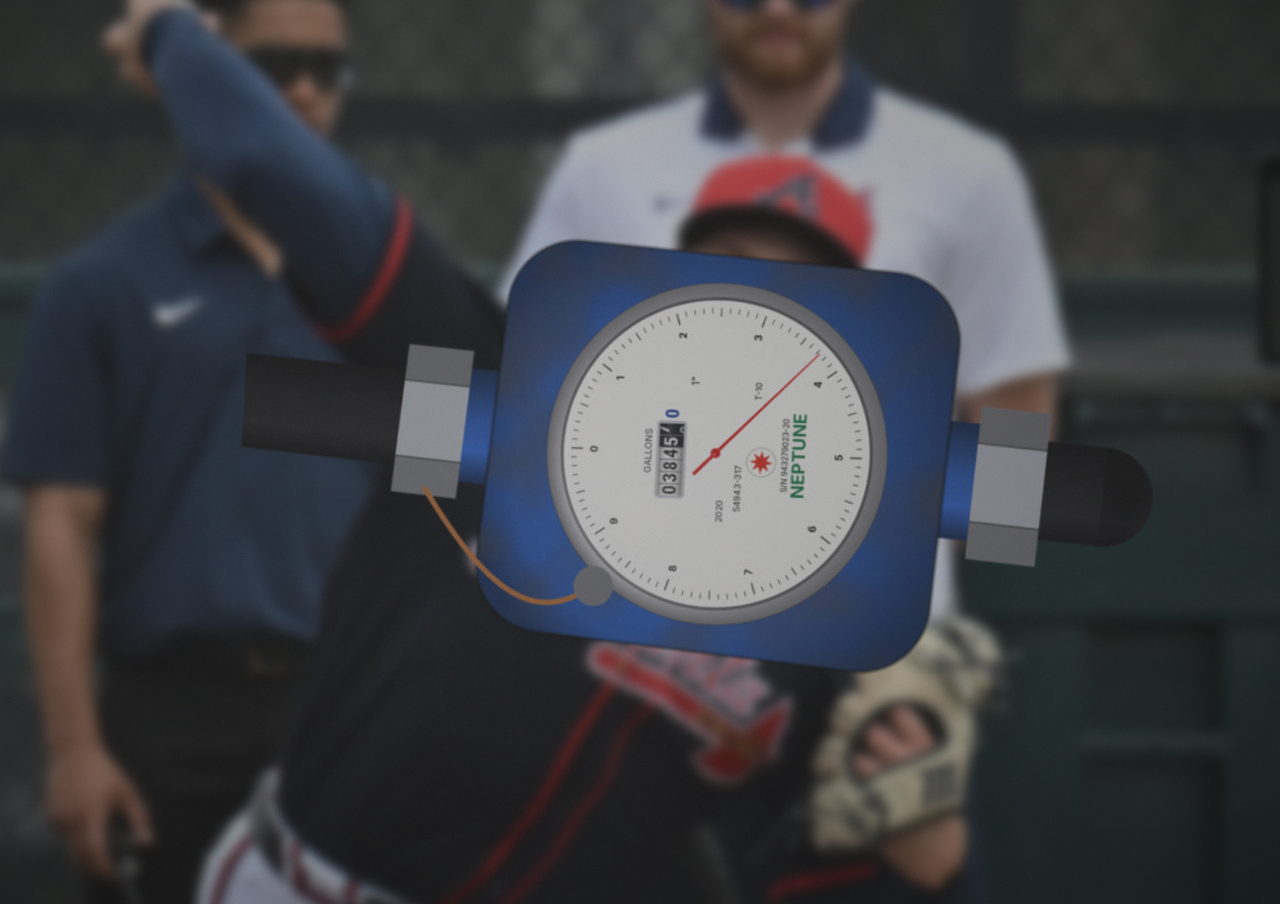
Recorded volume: 384573.7 gal
